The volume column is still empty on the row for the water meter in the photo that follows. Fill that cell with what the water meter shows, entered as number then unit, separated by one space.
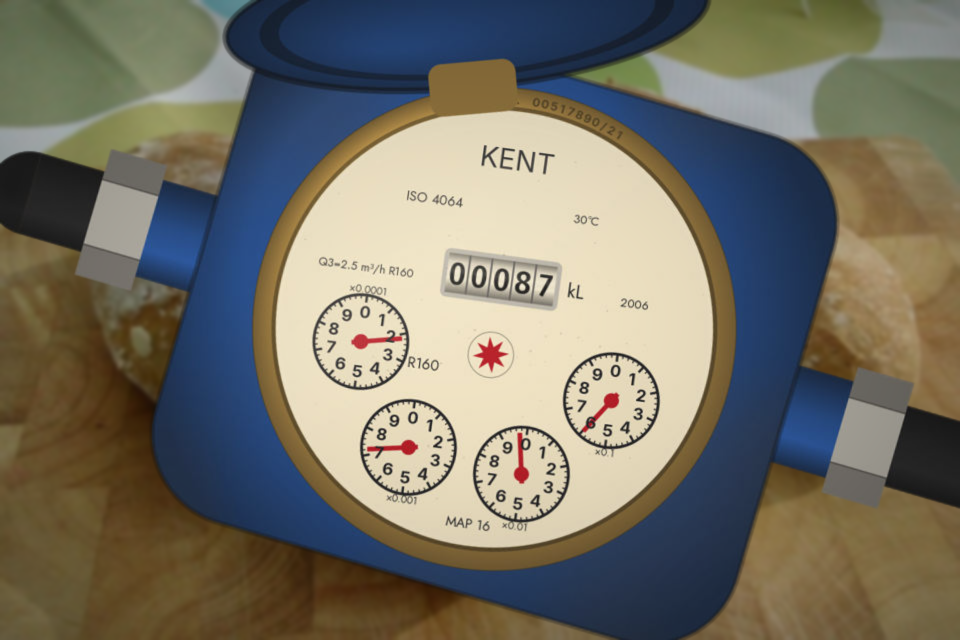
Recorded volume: 87.5972 kL
